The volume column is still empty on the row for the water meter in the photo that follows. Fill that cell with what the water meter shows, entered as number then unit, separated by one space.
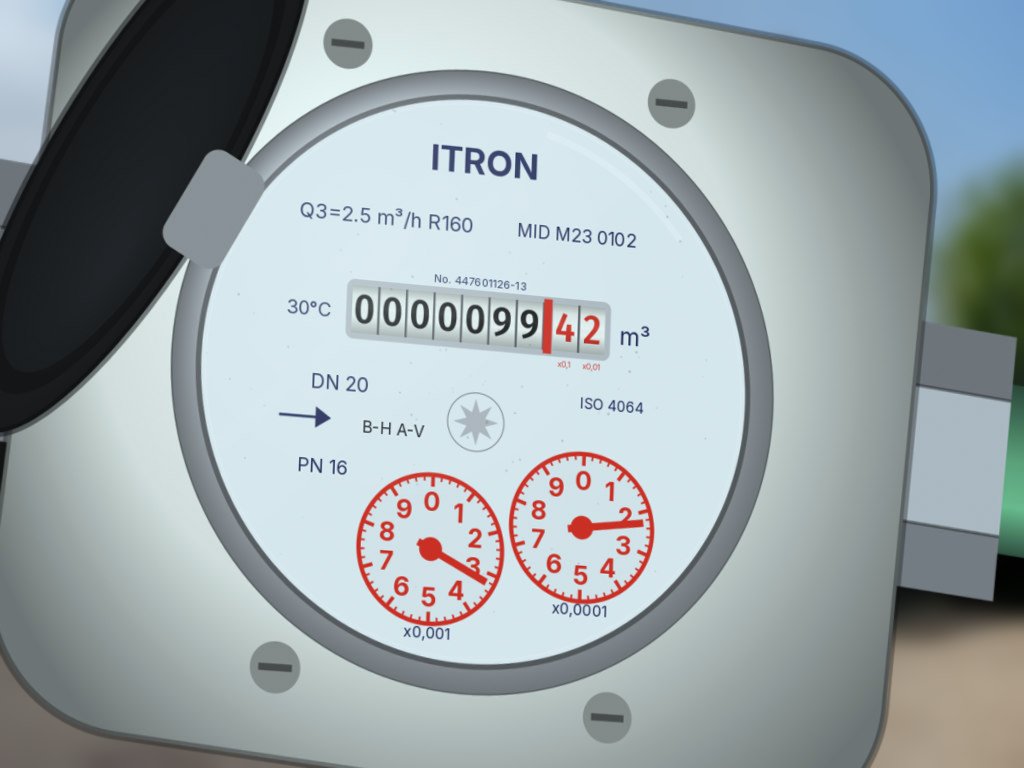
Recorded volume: 99.4232 m³
